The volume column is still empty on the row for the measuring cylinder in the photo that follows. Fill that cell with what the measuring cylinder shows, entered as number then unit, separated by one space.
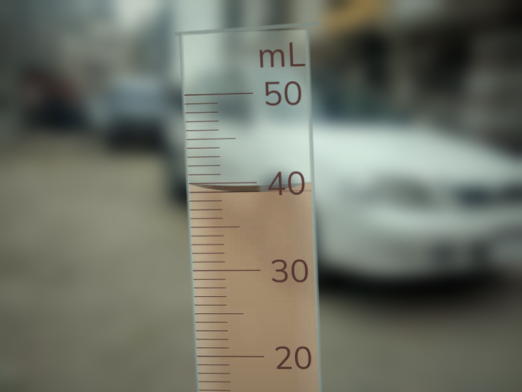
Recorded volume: 39 mL
